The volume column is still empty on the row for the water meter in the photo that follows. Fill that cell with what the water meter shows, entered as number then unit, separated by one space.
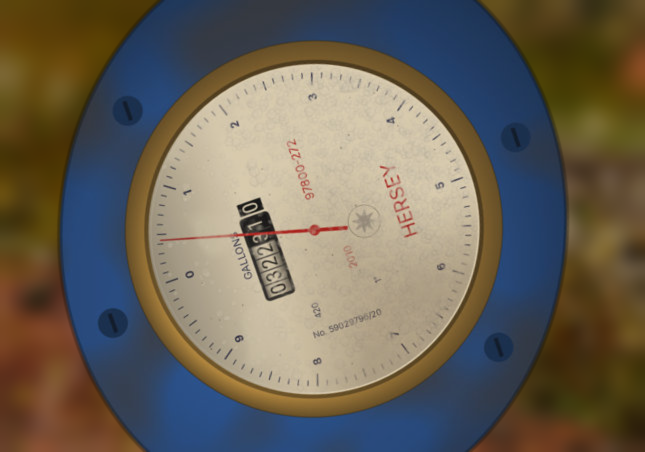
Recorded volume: 322310.4 gal
